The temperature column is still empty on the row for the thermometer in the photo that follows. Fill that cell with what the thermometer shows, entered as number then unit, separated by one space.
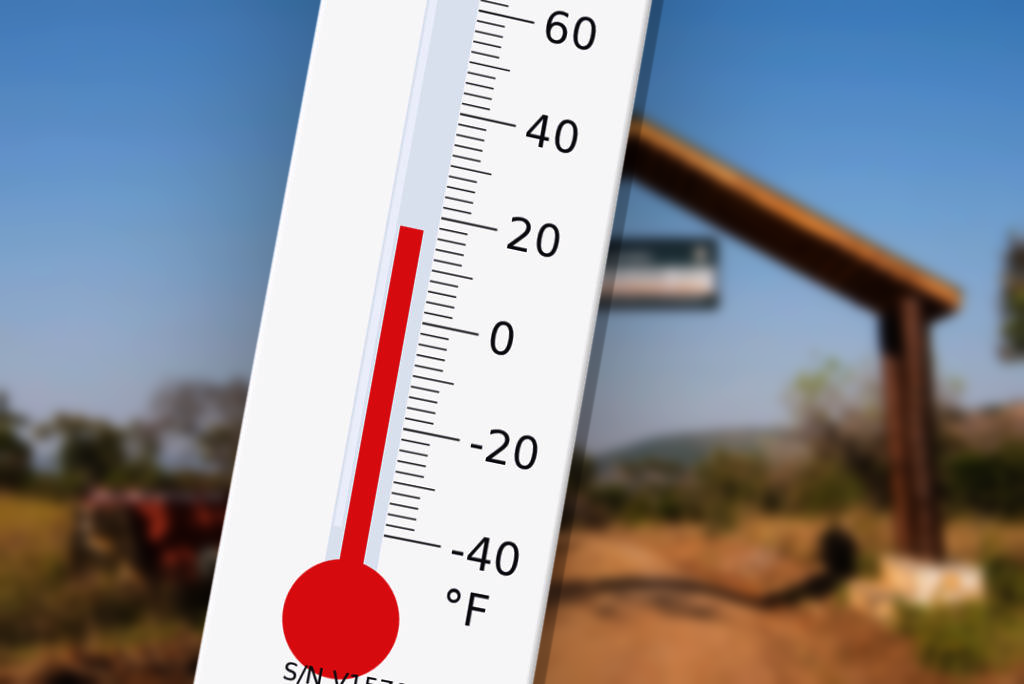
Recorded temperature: 17 °F
